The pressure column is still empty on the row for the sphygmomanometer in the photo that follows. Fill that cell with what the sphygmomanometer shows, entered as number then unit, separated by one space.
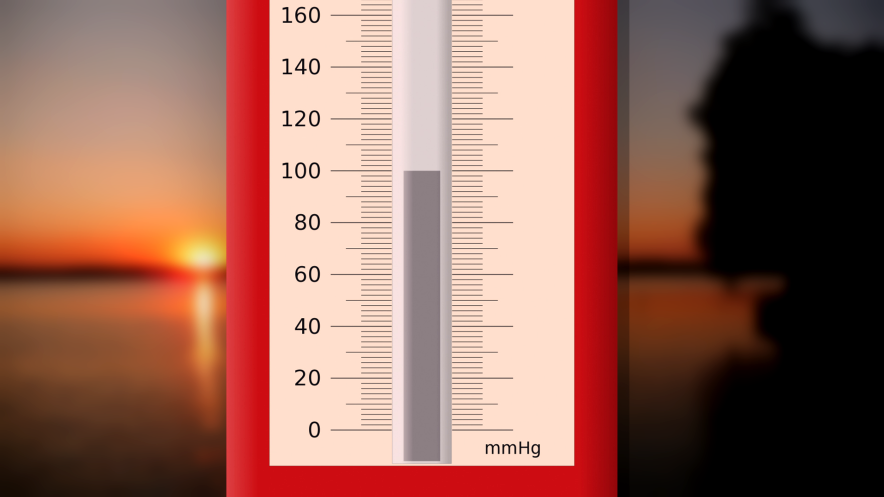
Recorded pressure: 100 mmHg
